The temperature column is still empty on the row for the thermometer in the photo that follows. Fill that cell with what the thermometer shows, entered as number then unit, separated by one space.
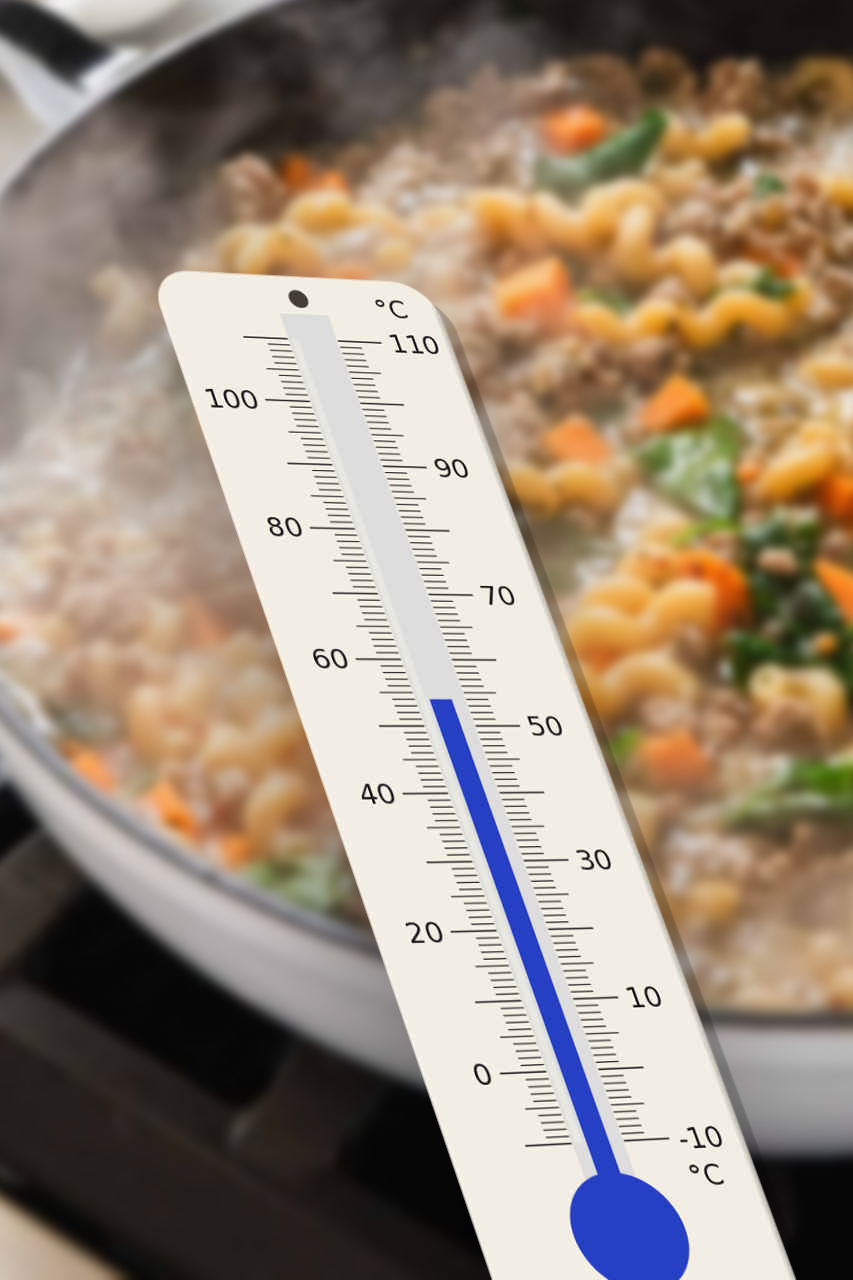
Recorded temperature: 54 °C
